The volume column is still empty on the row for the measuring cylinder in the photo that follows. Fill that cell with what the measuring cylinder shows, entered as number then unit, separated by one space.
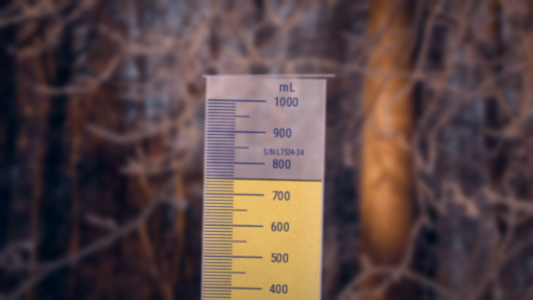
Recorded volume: 750 mL
